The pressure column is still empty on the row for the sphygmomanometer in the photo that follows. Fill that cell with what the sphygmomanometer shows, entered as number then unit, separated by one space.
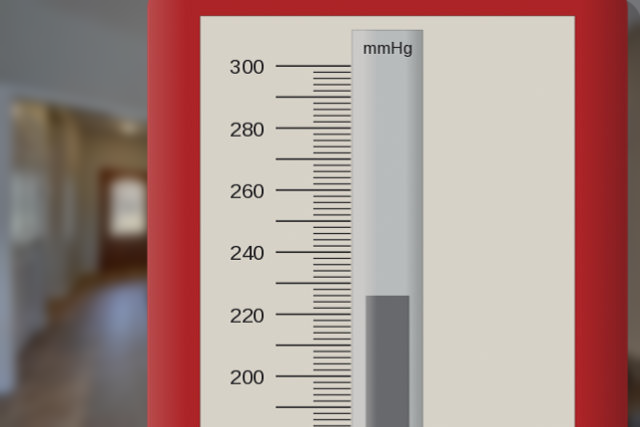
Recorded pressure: 226 mmHg
